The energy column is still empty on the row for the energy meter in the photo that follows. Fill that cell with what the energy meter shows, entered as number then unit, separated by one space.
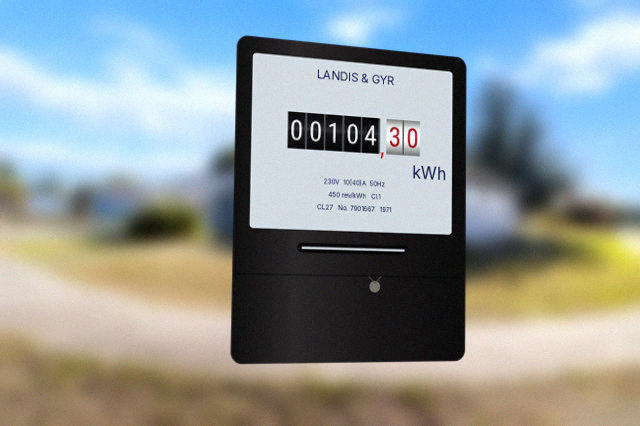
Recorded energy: 104.30 kWh
